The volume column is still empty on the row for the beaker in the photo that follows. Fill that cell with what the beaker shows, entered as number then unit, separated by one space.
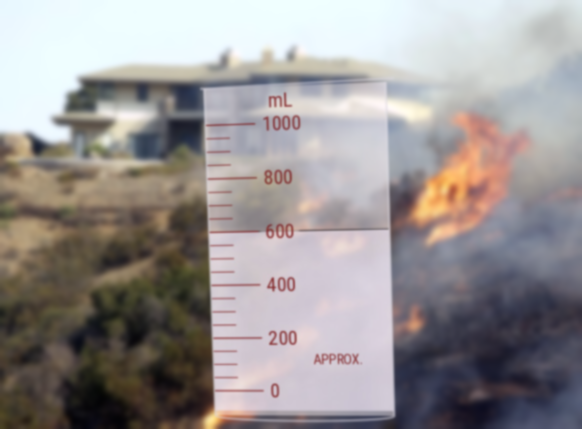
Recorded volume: 600 mL
